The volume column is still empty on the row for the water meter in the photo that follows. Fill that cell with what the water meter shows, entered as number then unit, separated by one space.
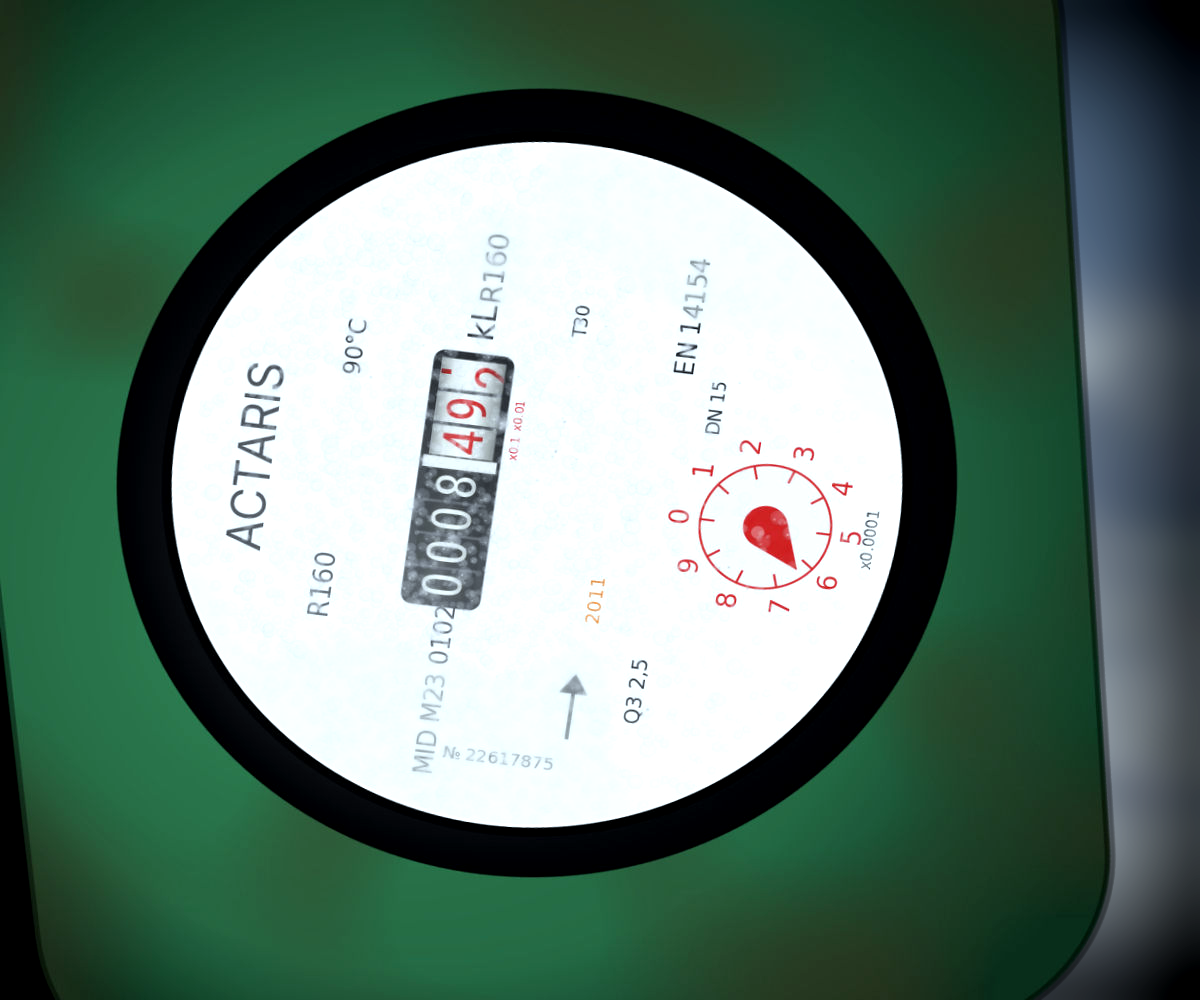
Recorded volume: 8.4916 kL
